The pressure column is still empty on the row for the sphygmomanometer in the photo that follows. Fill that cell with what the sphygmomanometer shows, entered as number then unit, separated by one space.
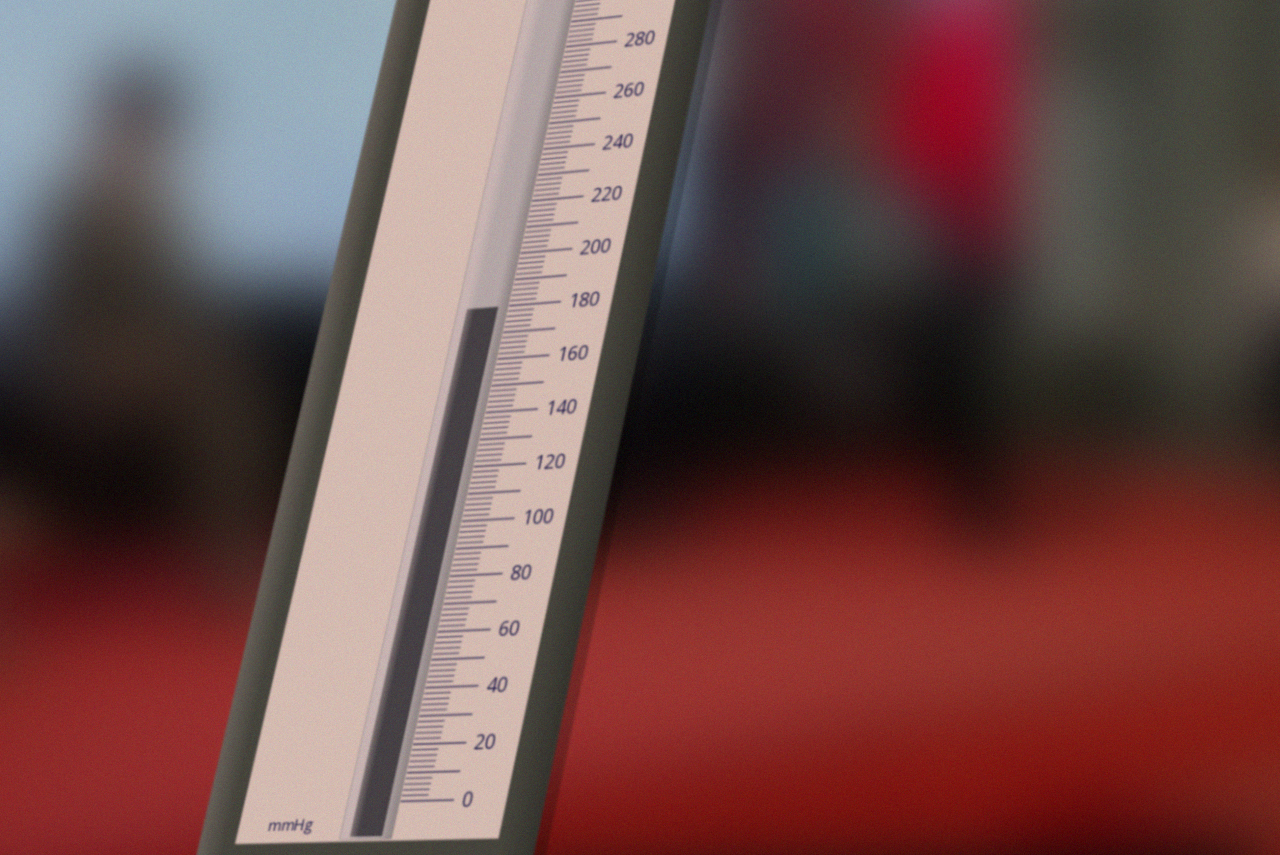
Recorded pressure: 180 mmHg
